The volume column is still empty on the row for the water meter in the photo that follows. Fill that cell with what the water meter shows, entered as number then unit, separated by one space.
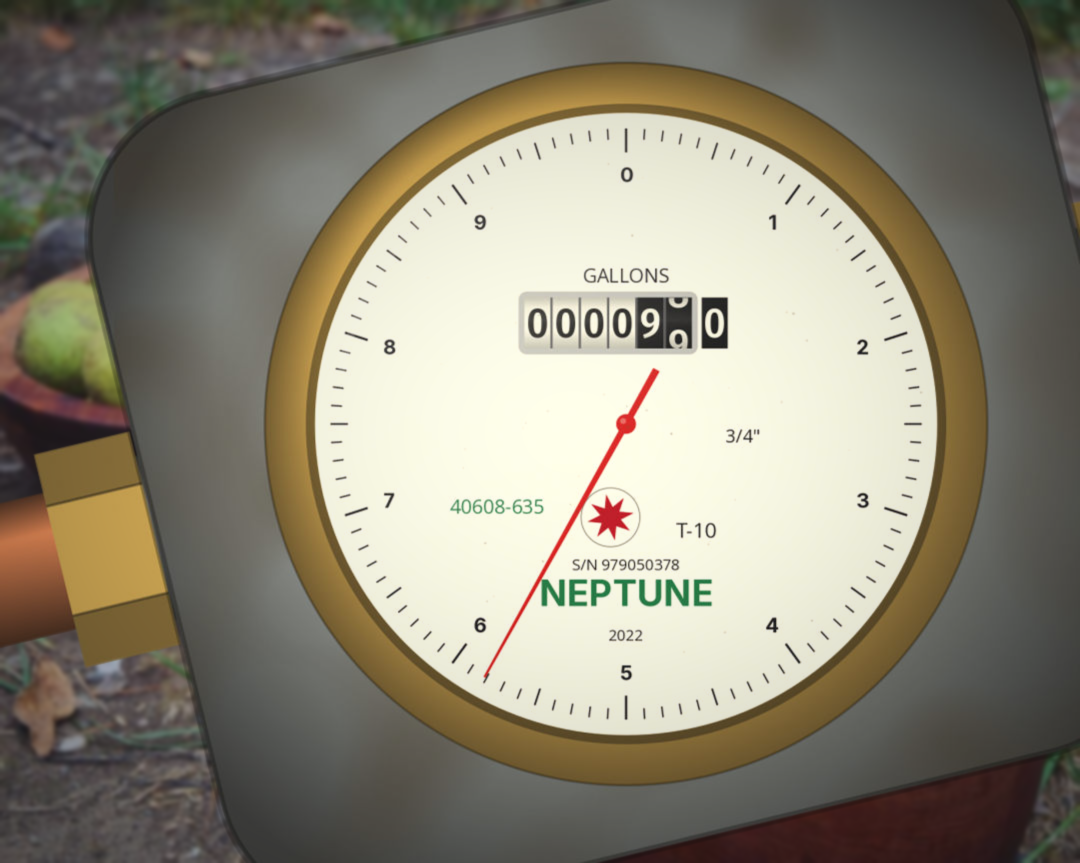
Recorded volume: 985.8 gal
